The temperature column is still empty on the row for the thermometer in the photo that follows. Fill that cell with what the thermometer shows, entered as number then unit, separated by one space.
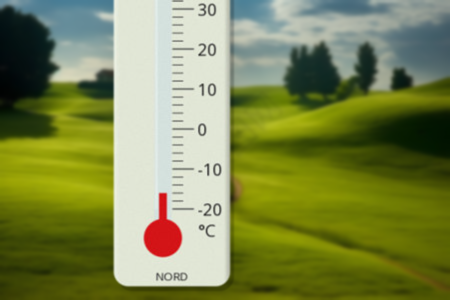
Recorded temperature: -16 °C
